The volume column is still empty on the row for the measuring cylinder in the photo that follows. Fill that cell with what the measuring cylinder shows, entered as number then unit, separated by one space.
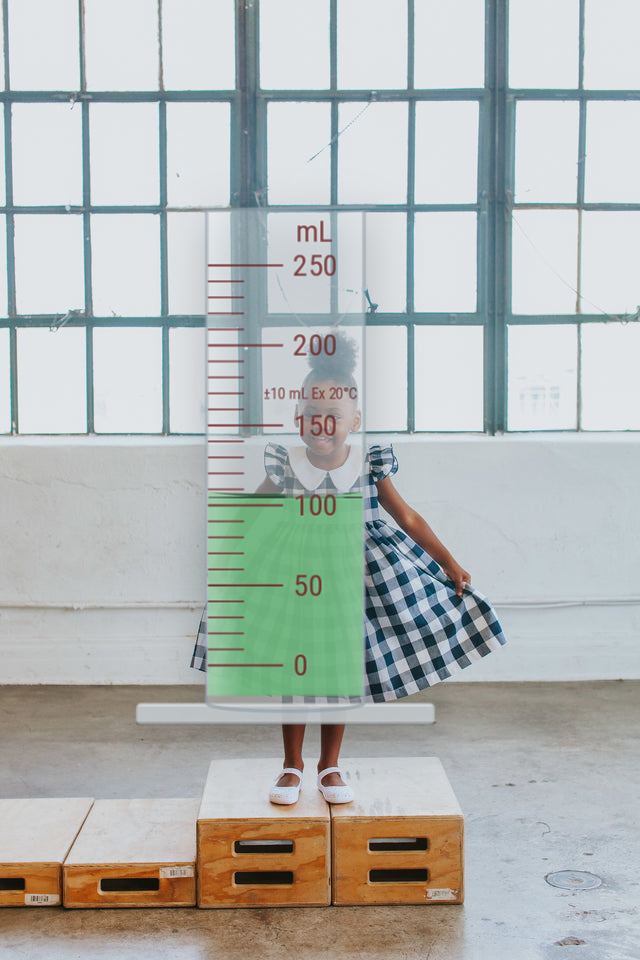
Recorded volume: 105 mL
